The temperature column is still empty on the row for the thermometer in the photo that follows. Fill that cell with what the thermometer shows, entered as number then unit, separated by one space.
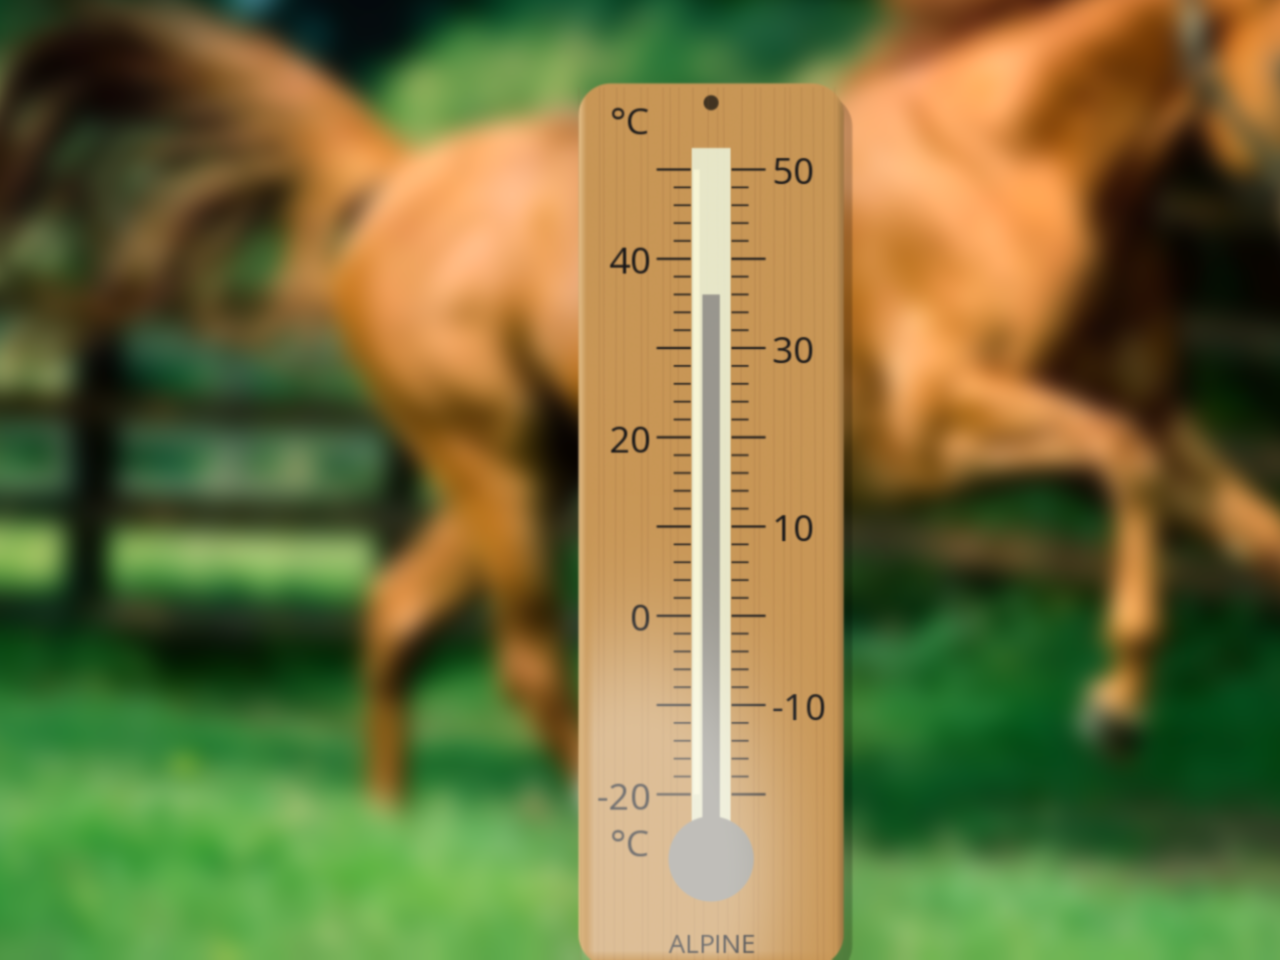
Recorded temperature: 36 °C
